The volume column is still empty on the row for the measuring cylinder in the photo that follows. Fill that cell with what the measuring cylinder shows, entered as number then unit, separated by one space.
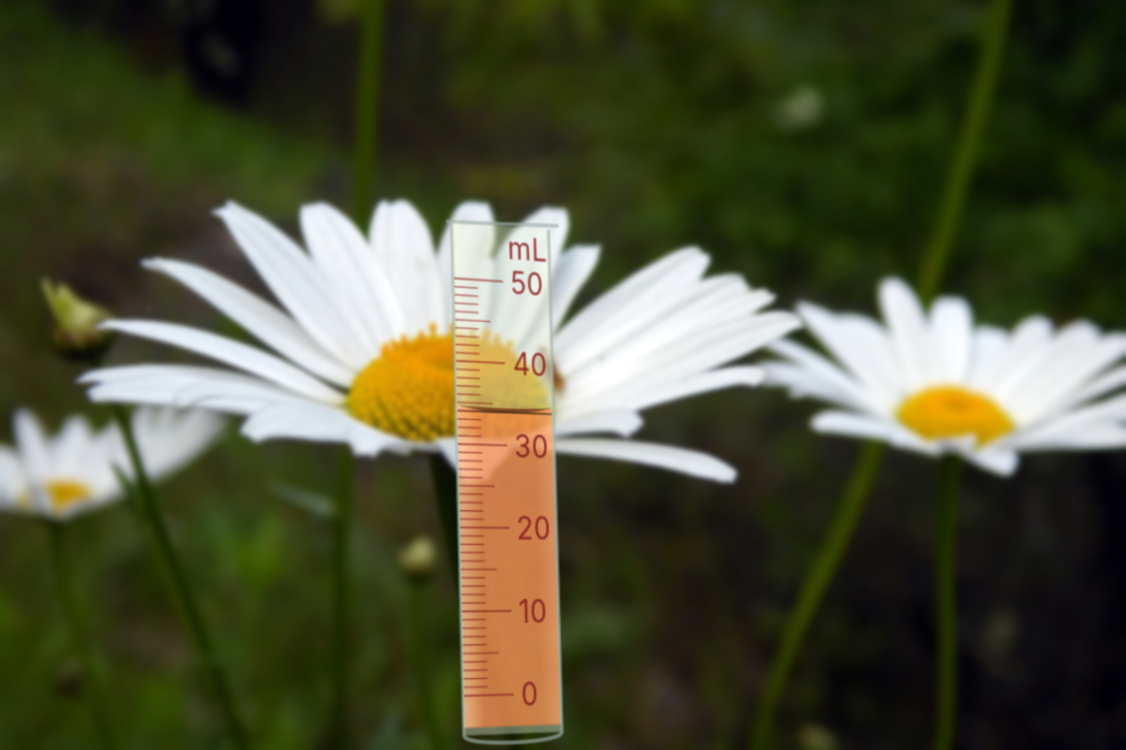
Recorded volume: 34 mL
